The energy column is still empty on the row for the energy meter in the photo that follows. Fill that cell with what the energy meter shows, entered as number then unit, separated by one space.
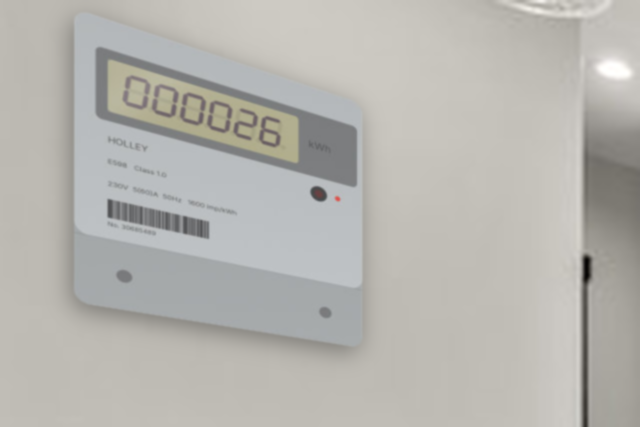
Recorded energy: 26 kWh
